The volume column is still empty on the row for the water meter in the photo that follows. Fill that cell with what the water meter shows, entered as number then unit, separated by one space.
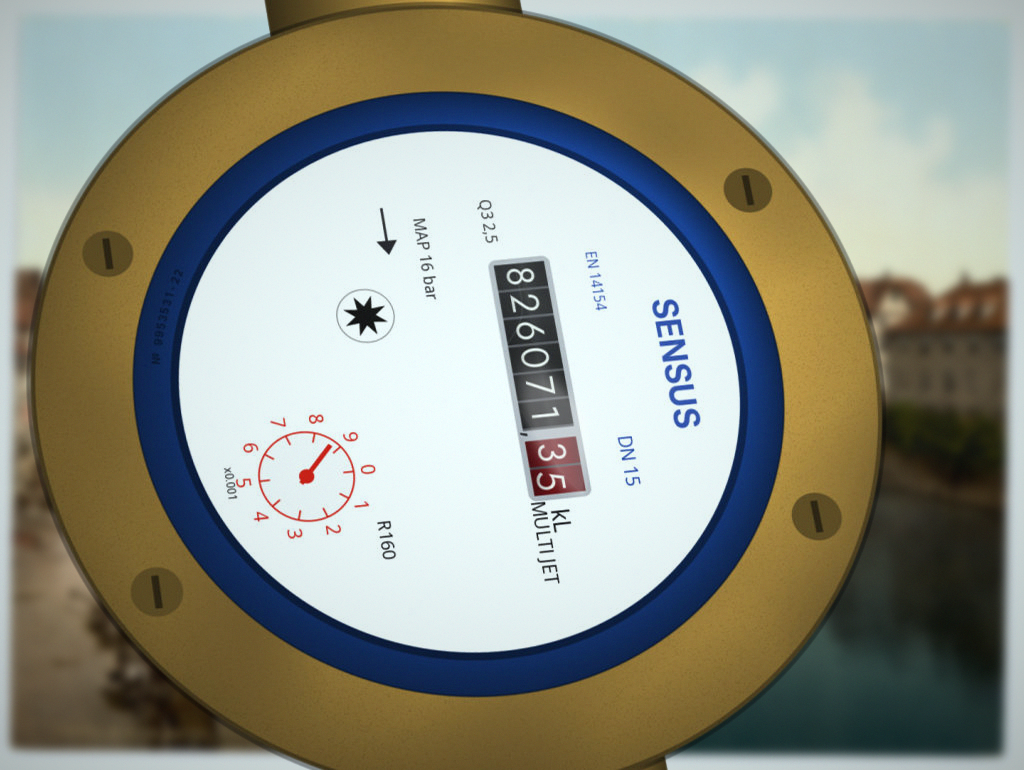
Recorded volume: 826071.348 kL
